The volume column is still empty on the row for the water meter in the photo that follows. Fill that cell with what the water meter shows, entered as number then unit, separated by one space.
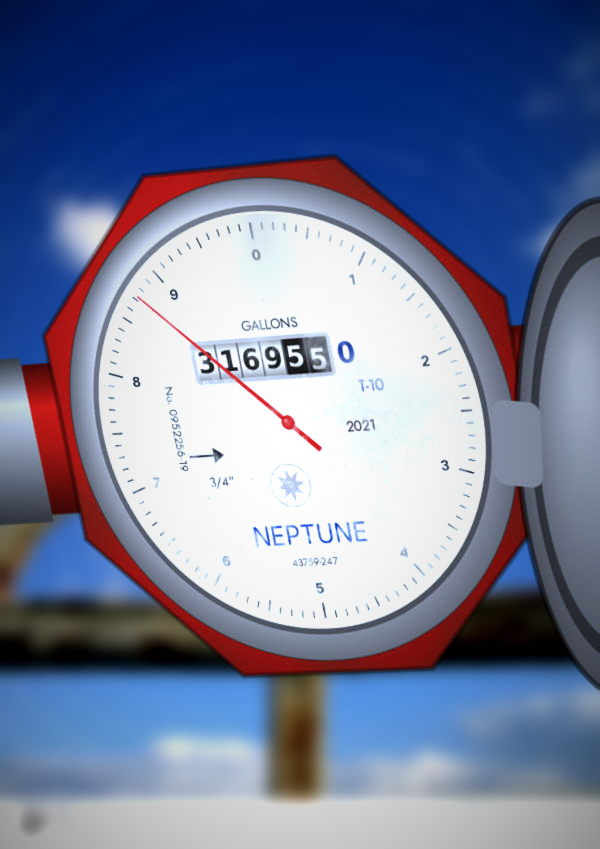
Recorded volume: 3169548.7 gal
